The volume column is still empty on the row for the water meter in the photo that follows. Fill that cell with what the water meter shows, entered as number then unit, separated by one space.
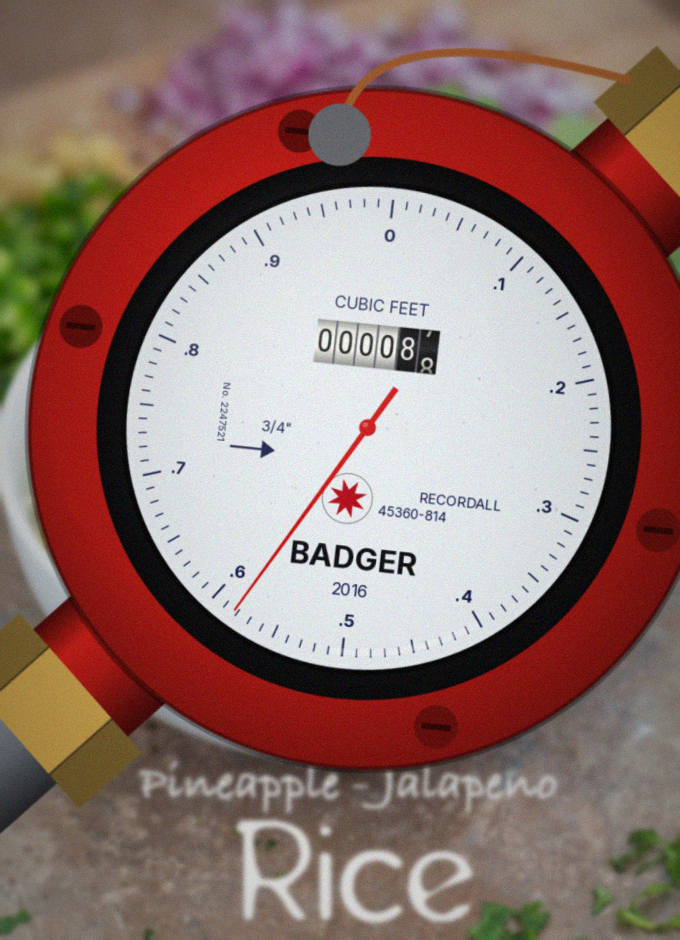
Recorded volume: 87.58 ft³
